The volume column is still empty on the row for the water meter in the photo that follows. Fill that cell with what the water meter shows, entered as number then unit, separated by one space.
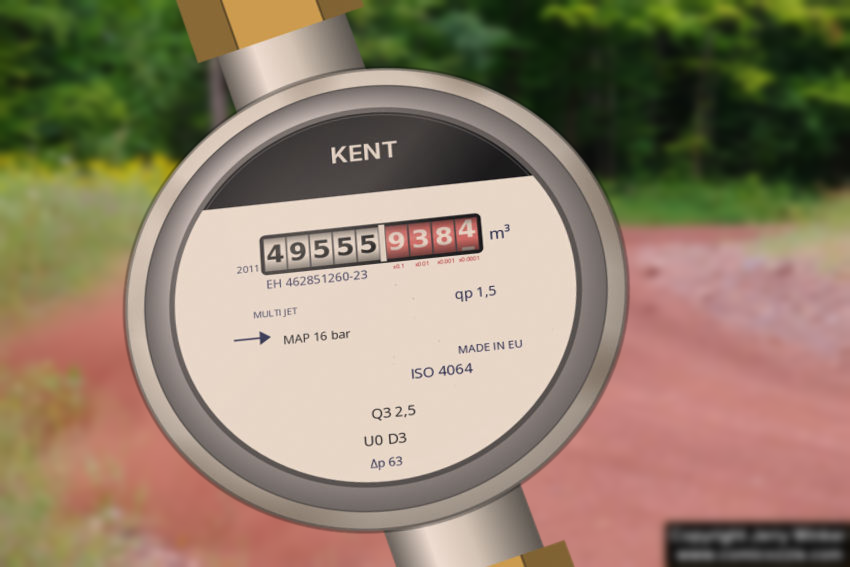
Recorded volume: 49555.9384 m³
